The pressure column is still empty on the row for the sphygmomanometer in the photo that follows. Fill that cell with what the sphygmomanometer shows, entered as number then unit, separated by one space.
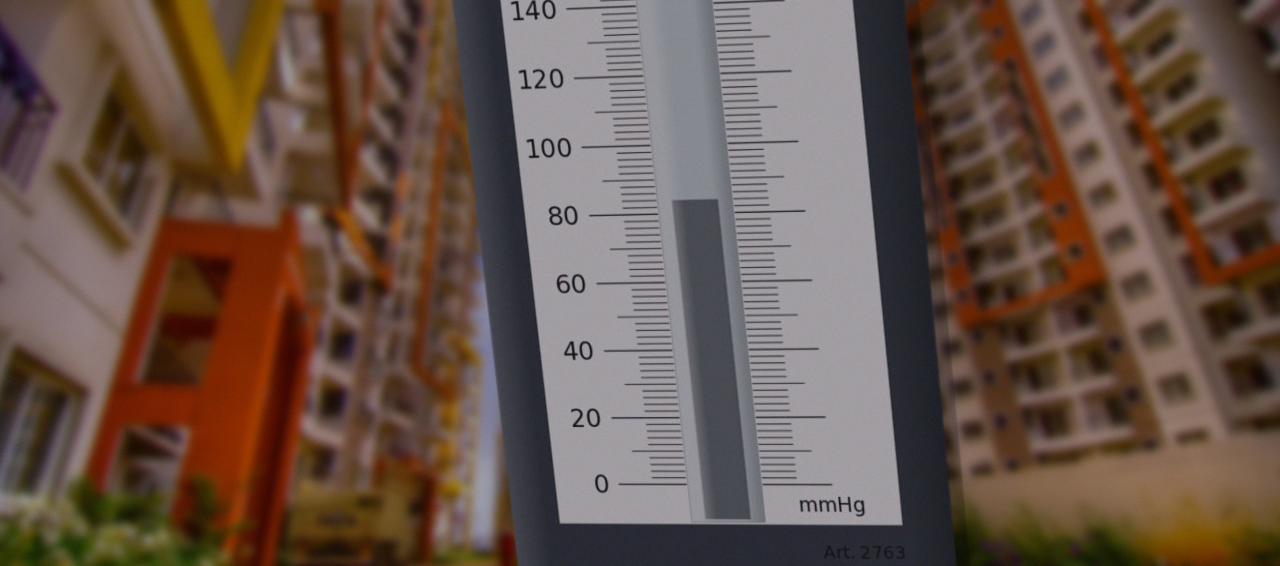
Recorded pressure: 84 mmHg
